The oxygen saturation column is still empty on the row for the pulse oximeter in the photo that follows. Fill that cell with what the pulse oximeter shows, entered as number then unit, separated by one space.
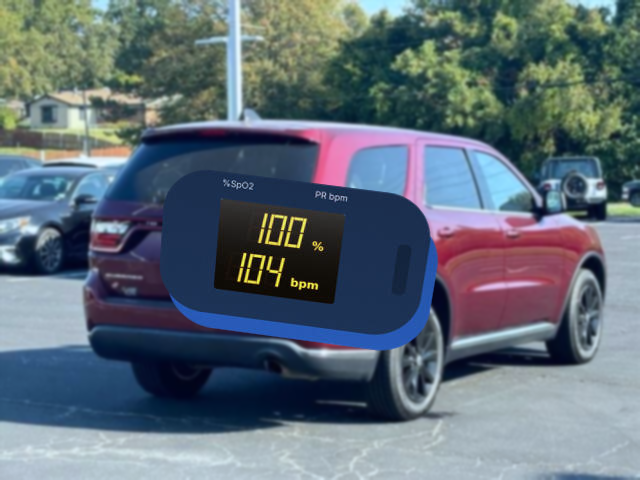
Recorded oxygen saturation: 100 %
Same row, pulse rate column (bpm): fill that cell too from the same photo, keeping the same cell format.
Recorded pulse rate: 104 bpm
